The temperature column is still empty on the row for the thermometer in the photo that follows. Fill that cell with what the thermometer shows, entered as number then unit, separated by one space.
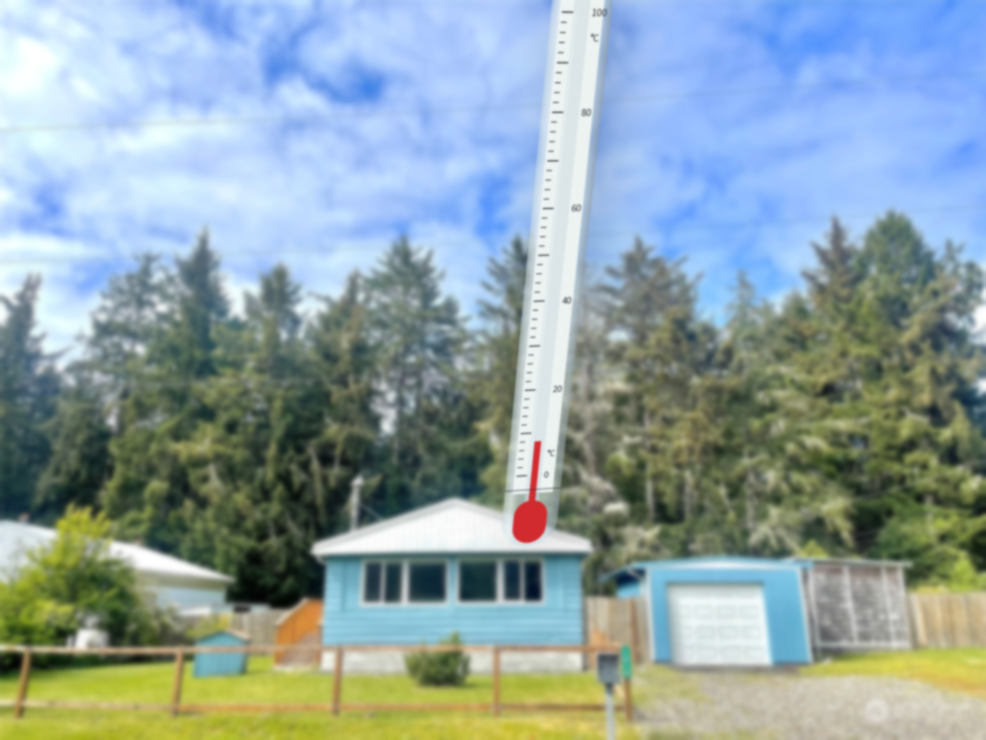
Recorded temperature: 8 °C
